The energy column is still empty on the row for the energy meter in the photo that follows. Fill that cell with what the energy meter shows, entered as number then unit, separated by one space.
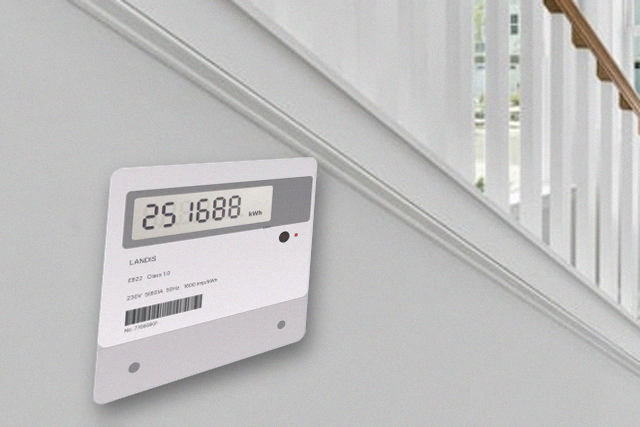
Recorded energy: 251688 kWh
